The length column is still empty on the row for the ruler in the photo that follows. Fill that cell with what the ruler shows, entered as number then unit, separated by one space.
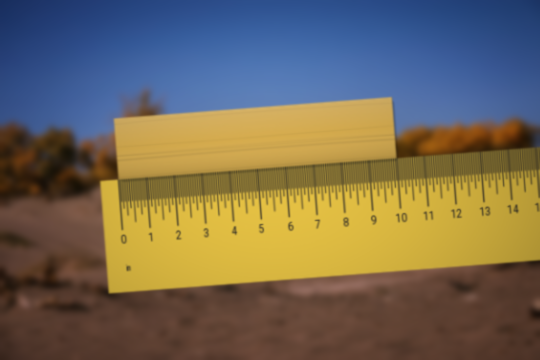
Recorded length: 10 in
